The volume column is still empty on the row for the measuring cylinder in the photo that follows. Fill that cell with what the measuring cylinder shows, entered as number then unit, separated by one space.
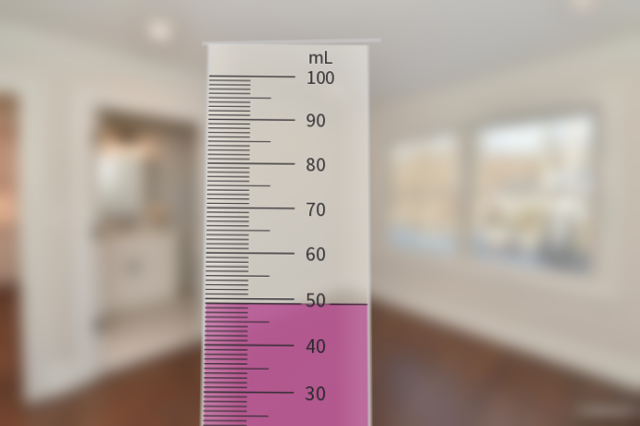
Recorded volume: 49 mL
